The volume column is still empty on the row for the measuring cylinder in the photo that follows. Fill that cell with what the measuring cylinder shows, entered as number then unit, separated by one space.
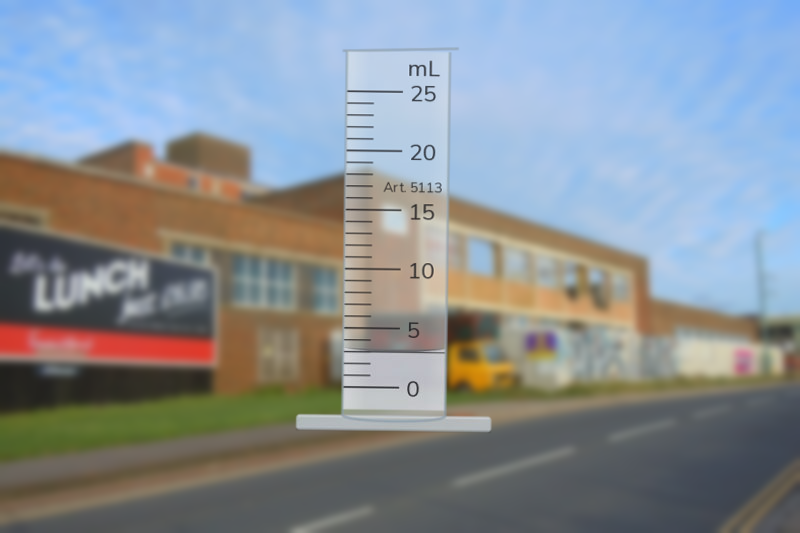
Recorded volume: 3 mL
